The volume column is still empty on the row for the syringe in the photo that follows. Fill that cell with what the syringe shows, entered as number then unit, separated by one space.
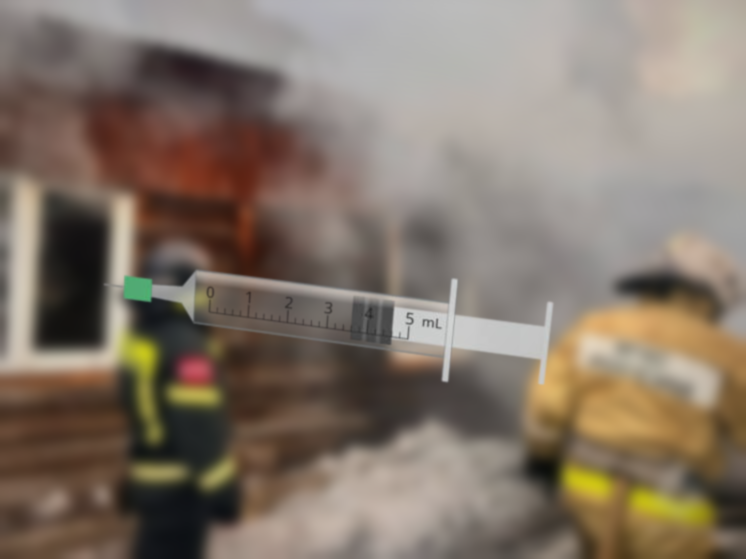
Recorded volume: 3.6 mL
